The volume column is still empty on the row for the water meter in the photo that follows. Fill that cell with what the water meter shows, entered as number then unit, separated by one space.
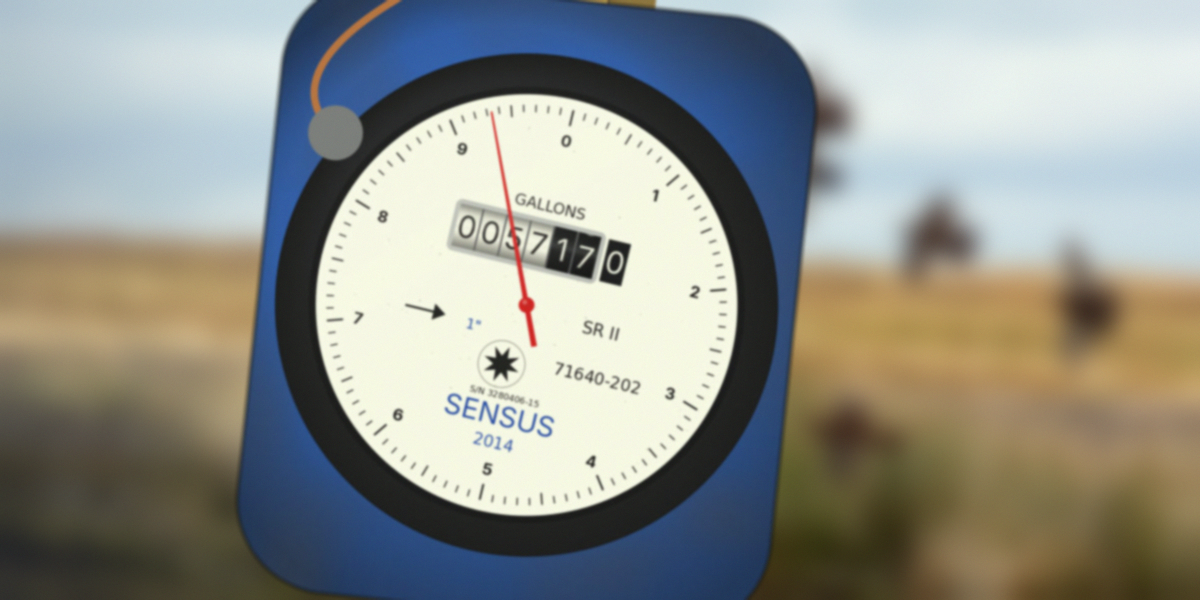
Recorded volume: 57169.3 gal
